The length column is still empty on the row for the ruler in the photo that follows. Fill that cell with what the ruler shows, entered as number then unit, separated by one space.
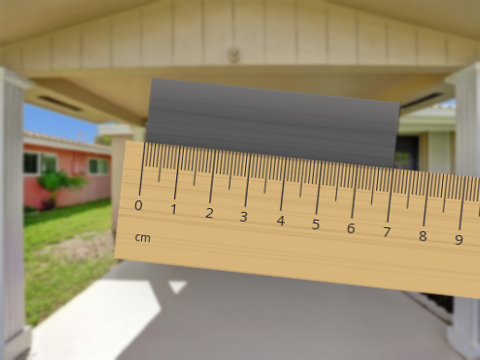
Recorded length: 7 cm
